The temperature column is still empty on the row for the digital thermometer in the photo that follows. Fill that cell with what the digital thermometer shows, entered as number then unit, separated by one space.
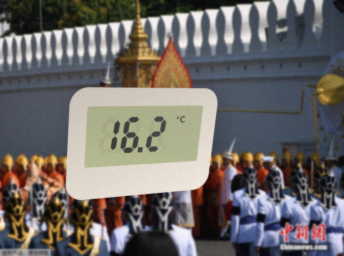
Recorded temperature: 16.2 °C
